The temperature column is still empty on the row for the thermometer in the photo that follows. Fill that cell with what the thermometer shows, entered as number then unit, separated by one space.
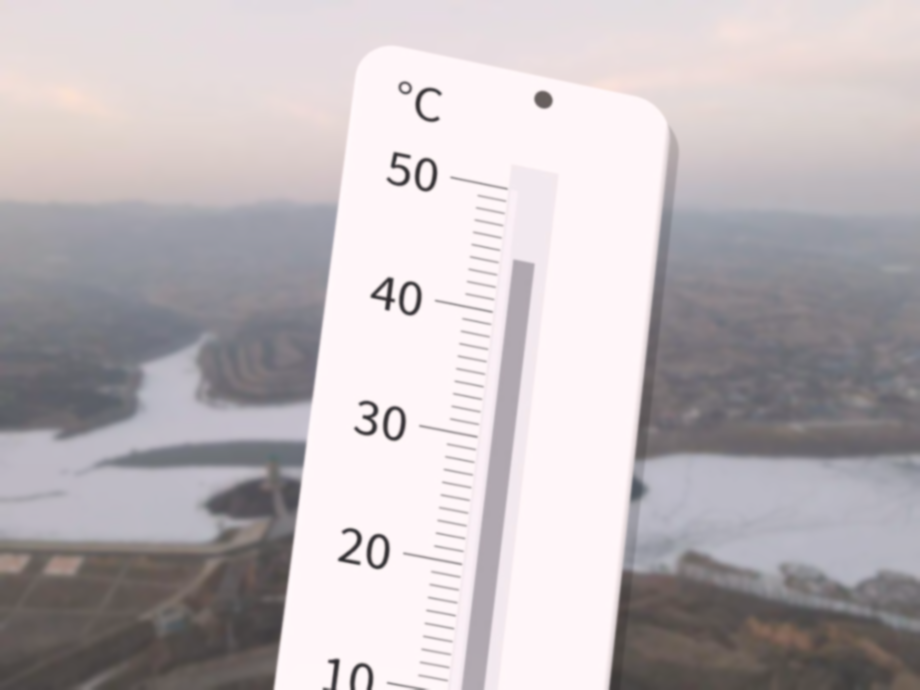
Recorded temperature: 44.5 °C
